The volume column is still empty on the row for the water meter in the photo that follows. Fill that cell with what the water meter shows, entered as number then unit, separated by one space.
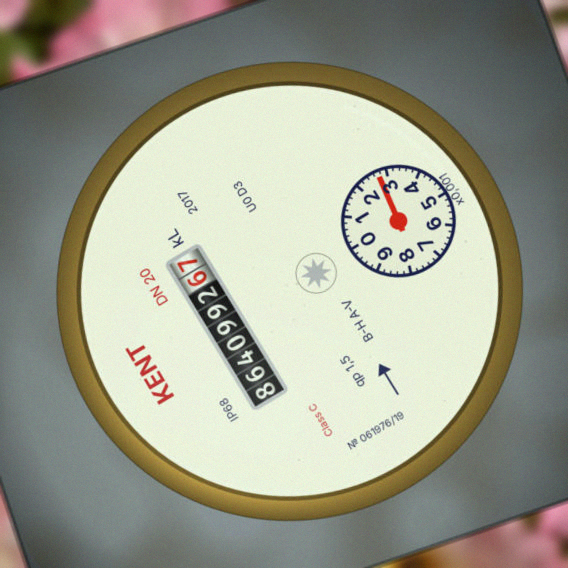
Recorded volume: 8640992.672 kL
